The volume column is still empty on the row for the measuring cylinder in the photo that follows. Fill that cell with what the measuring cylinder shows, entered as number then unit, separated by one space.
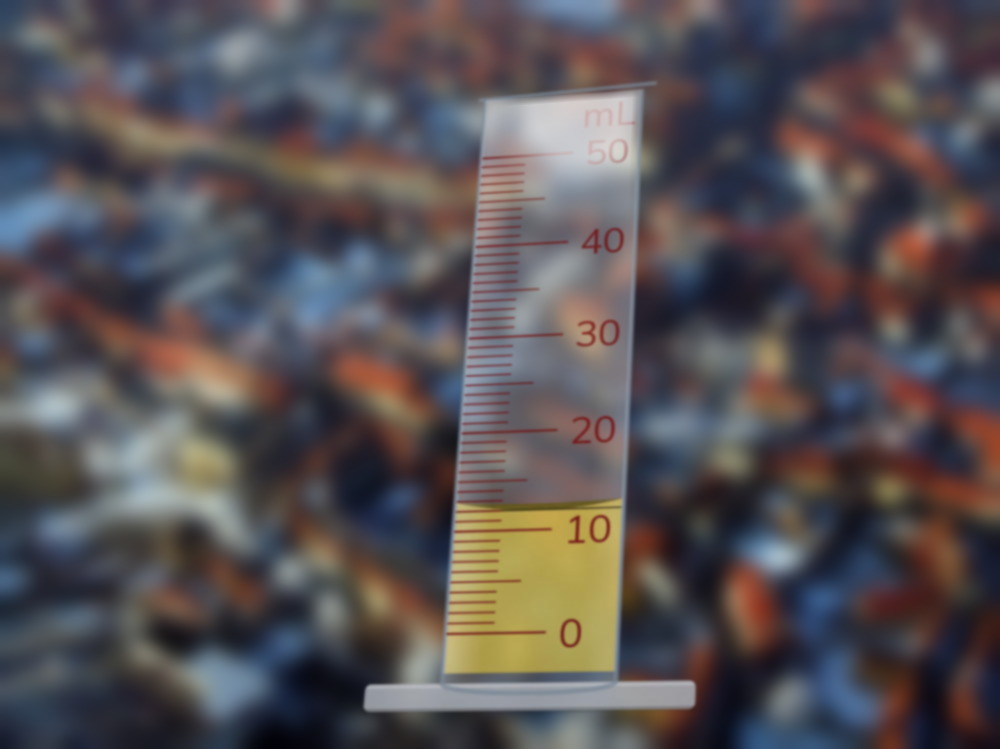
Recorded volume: 12 mL
